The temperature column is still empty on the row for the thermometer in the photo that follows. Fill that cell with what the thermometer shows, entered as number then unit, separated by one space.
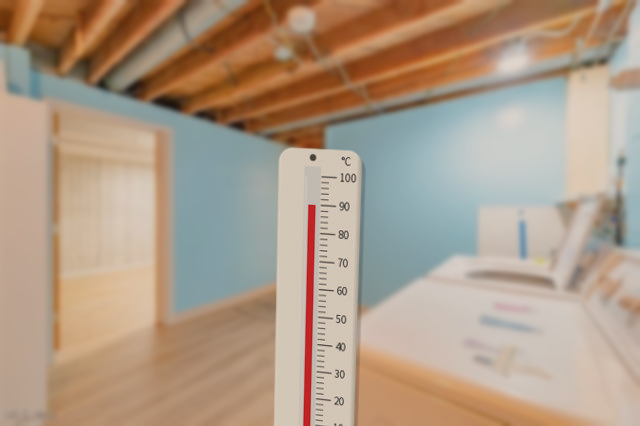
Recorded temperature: 90 °C
